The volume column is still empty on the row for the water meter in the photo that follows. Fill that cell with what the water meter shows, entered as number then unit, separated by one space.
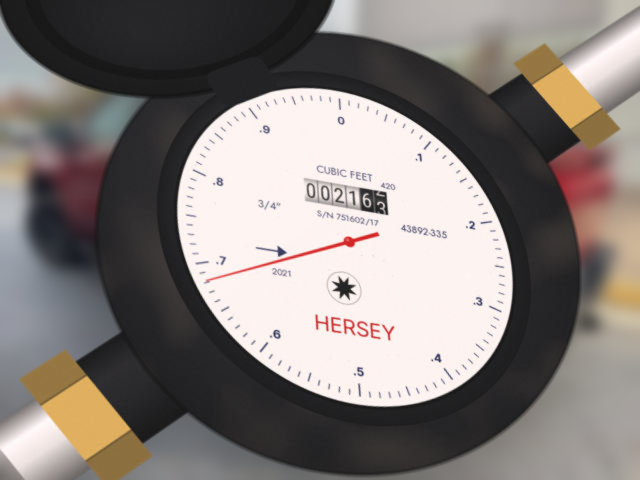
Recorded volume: 2162.68 ft³
